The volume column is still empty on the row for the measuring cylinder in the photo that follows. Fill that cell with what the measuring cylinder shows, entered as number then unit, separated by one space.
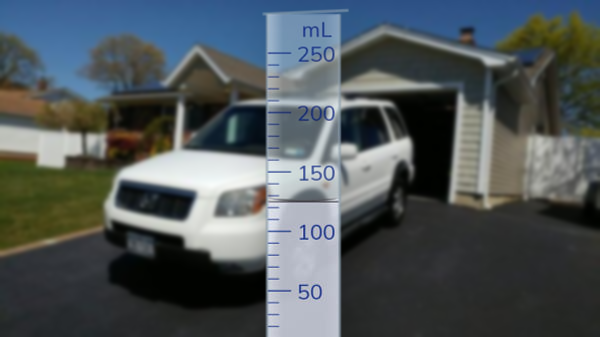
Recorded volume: 125 mL
